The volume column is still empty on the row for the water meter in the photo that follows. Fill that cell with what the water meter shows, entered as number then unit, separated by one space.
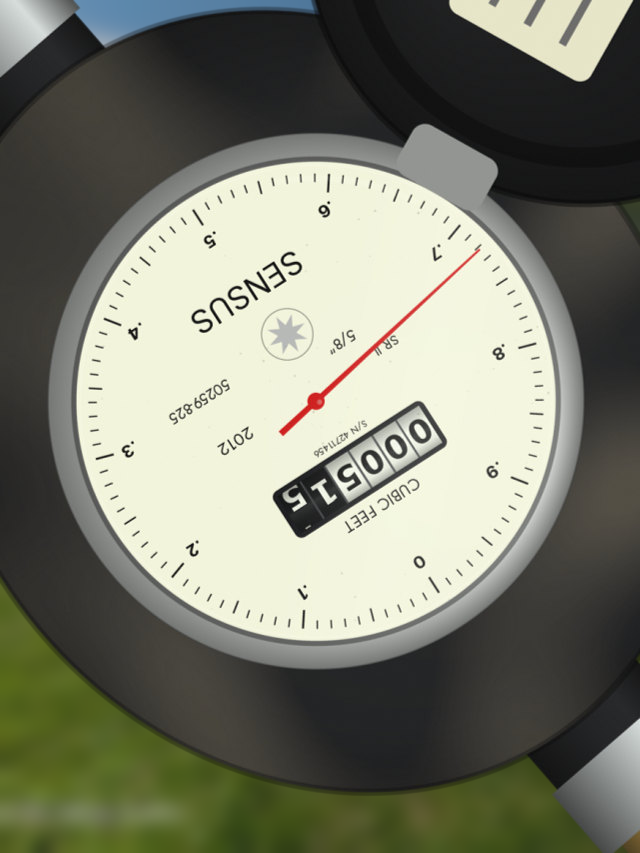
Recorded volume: 514.72 ft³
